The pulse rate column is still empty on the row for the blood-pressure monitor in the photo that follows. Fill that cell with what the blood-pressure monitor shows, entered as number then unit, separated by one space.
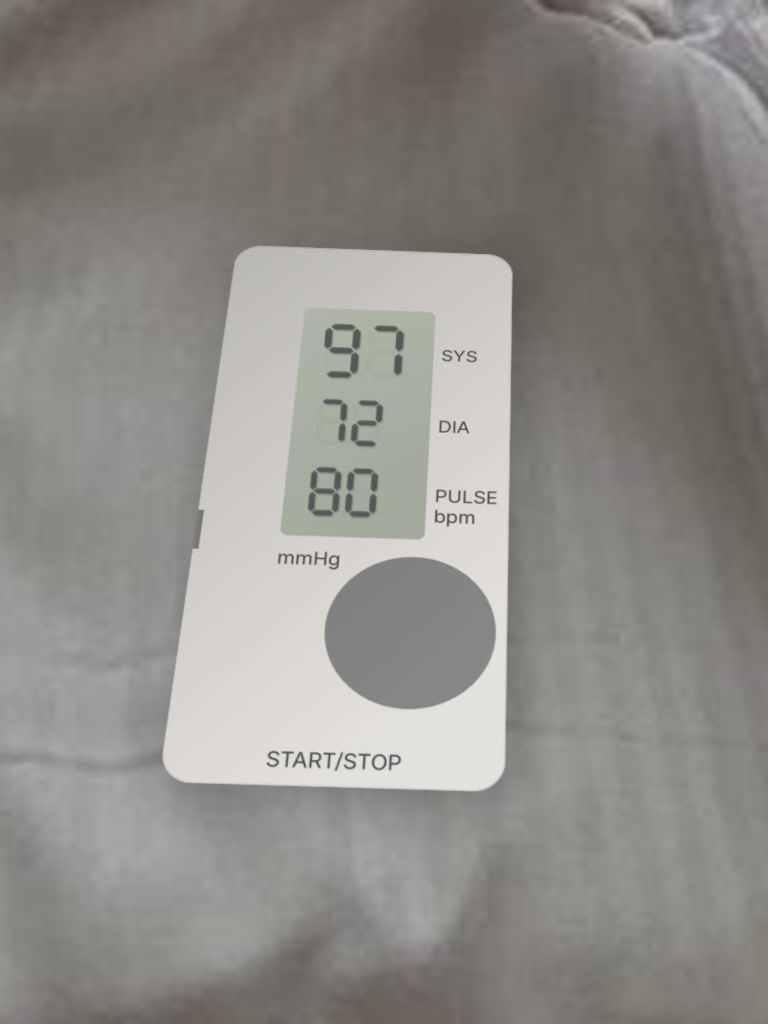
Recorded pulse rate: 80 bpm
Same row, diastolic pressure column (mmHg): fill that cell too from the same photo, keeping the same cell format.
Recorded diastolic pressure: 72 mmHg
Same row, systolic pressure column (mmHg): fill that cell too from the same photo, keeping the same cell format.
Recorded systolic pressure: 97 mmHg
